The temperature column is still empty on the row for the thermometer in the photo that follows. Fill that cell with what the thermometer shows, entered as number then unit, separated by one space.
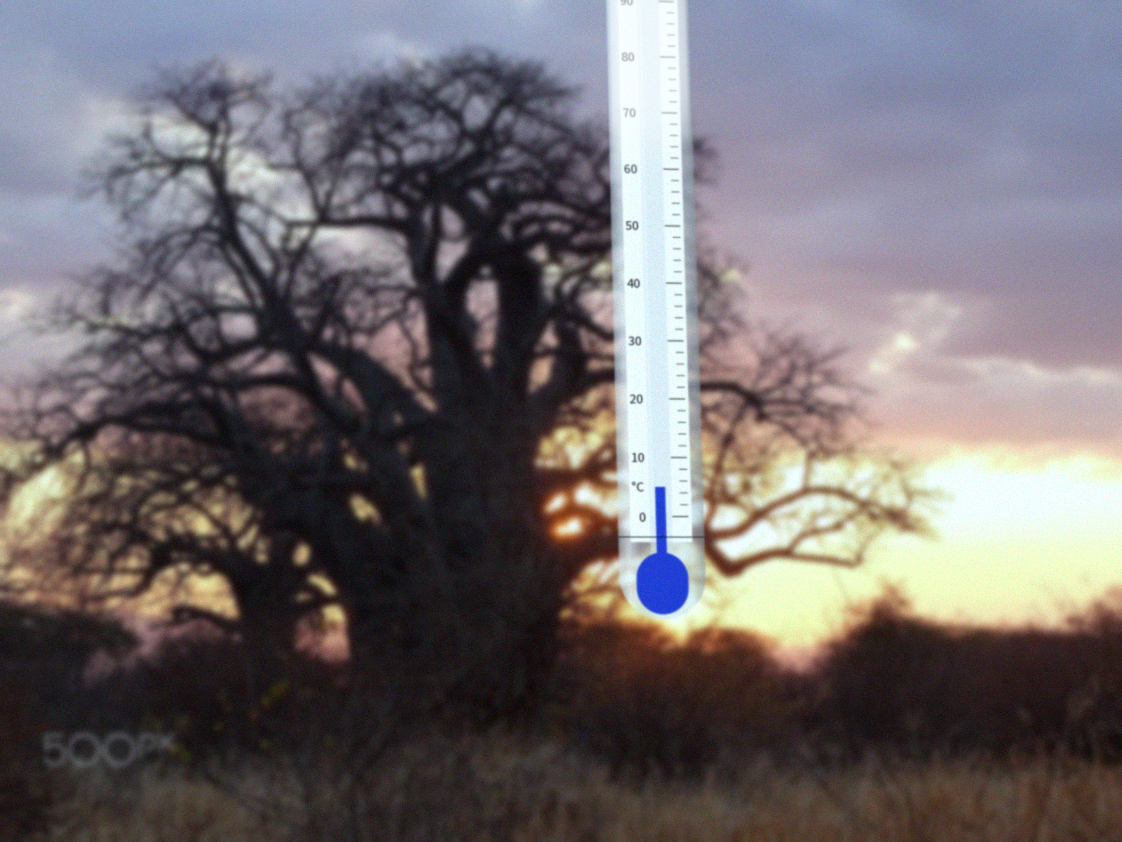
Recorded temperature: 5 °C
